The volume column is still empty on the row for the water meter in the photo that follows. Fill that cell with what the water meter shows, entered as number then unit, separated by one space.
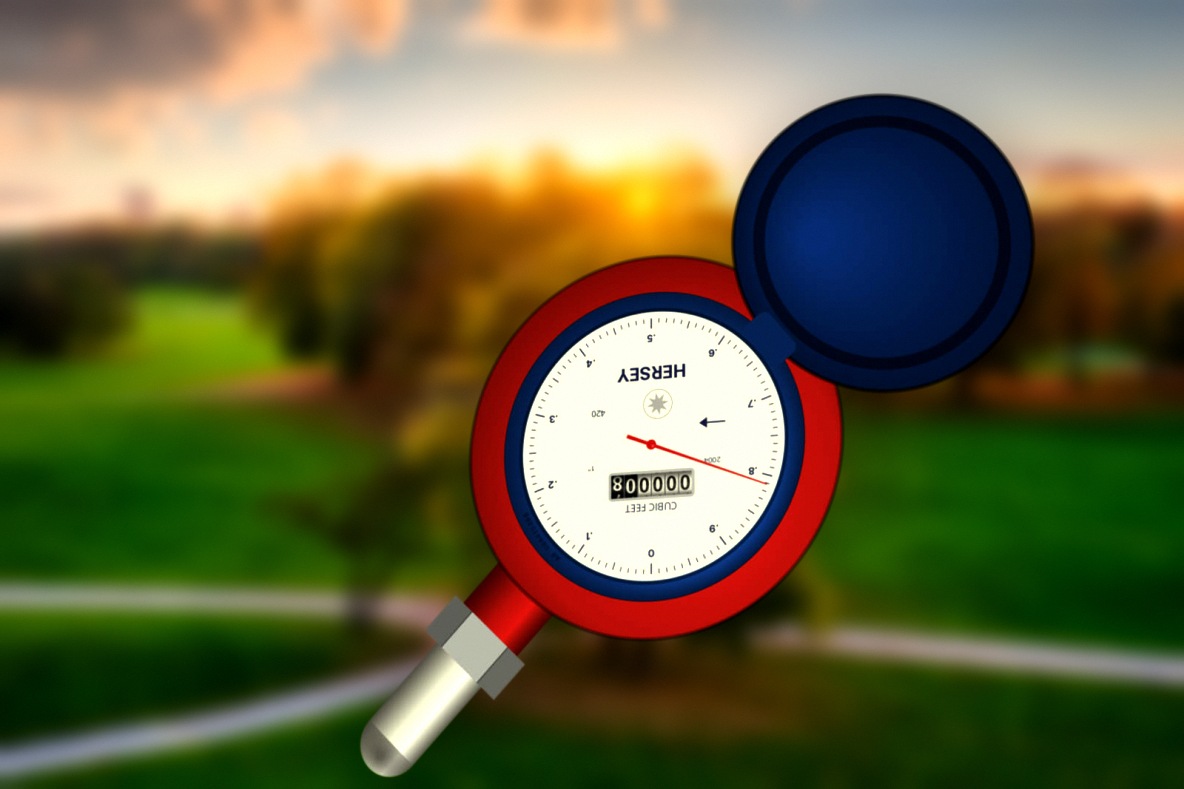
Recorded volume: 7.81 ft³
